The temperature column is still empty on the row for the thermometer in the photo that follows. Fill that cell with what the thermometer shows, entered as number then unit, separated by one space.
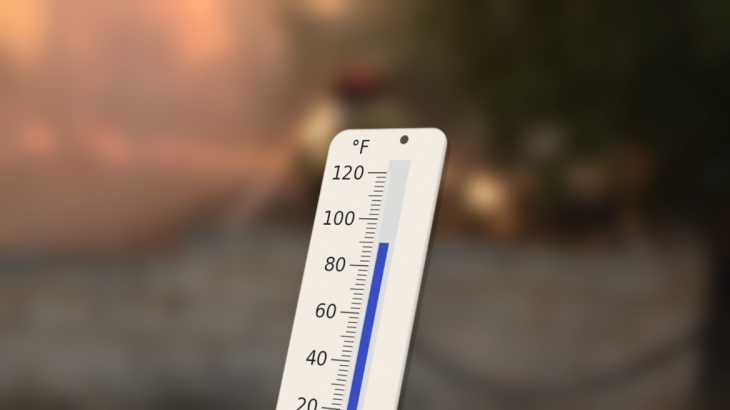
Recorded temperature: 90 °F
